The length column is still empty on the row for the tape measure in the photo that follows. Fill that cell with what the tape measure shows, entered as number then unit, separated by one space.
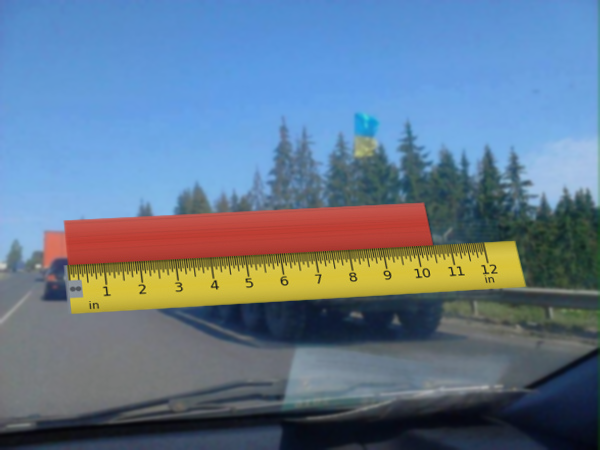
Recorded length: 10.5 in
